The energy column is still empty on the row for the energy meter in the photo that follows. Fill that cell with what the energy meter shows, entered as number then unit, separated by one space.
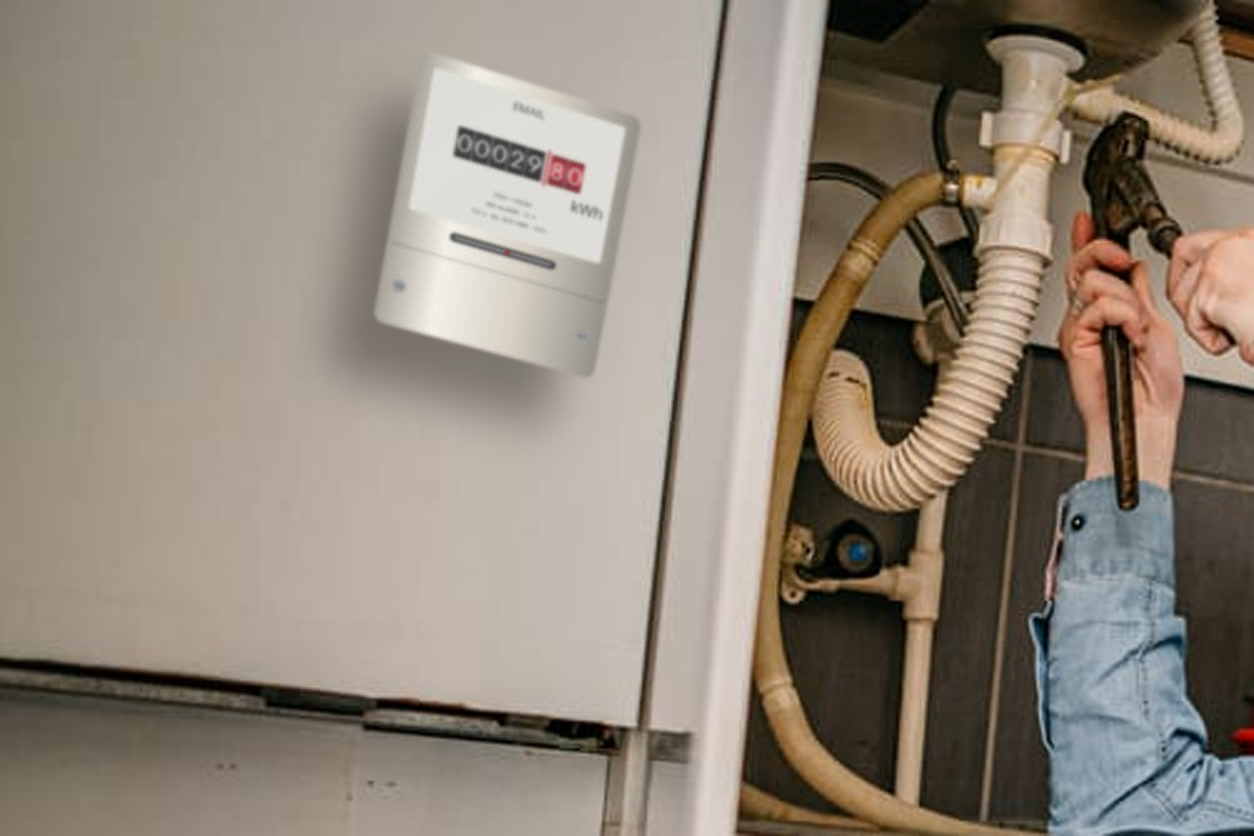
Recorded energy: 29.80 kWh
